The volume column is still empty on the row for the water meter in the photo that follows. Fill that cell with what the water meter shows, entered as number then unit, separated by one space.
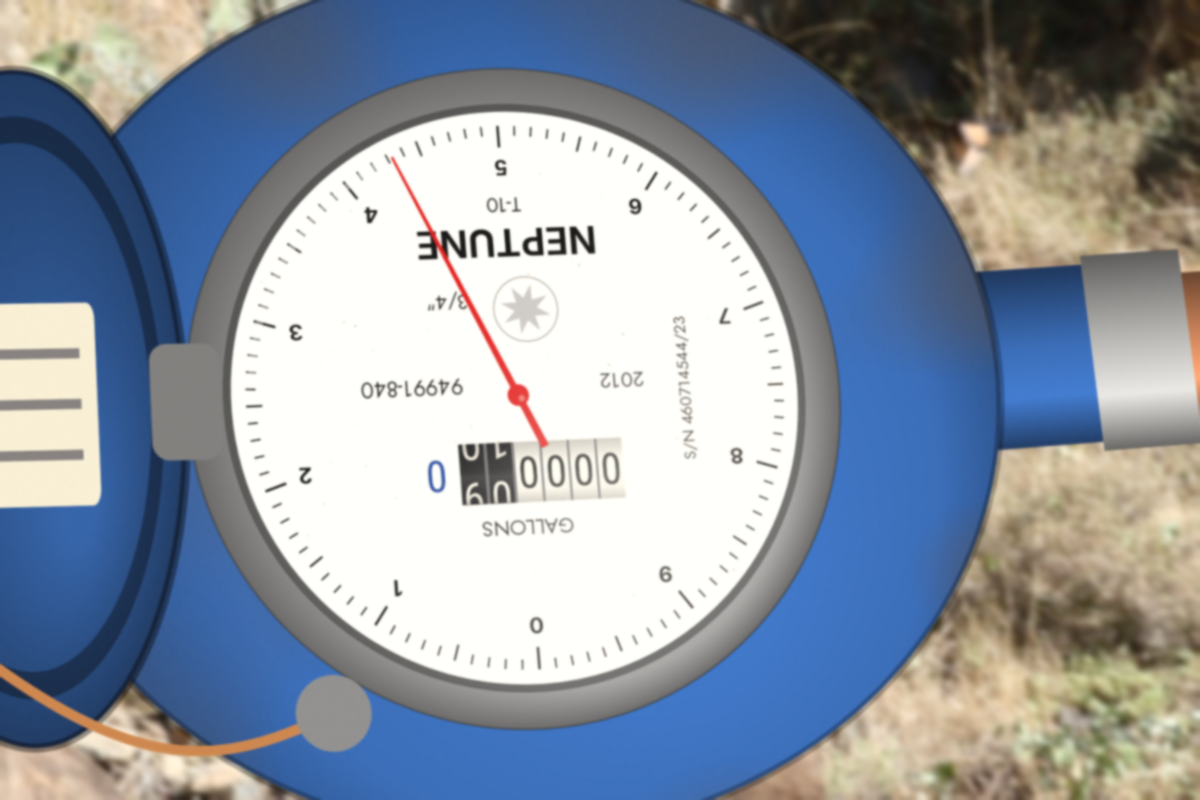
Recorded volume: 94.3 gal
